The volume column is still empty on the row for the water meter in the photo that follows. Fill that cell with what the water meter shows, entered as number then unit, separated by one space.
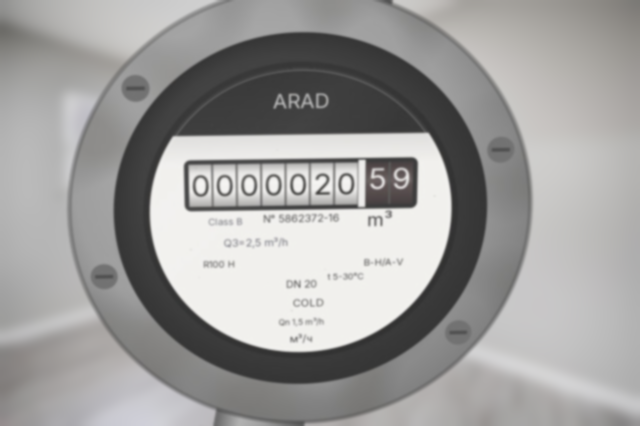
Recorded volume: 20.59 m³
